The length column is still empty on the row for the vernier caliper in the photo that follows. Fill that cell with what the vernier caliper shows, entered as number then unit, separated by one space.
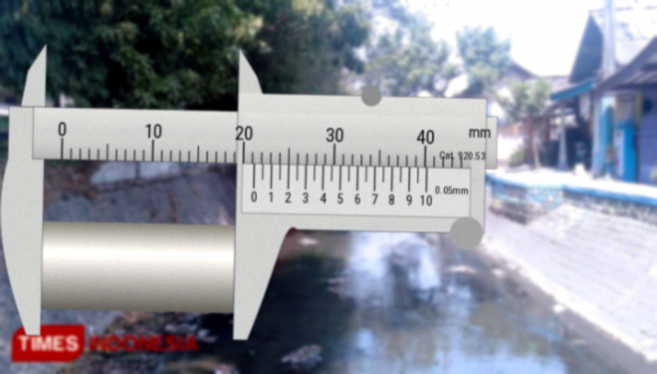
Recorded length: 21.2 mm
